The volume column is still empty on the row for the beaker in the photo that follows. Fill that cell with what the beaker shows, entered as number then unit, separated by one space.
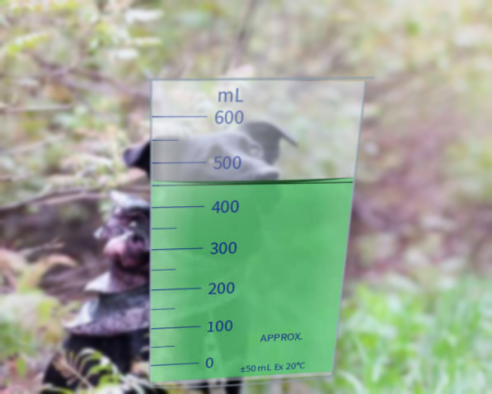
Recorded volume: 450 mL
